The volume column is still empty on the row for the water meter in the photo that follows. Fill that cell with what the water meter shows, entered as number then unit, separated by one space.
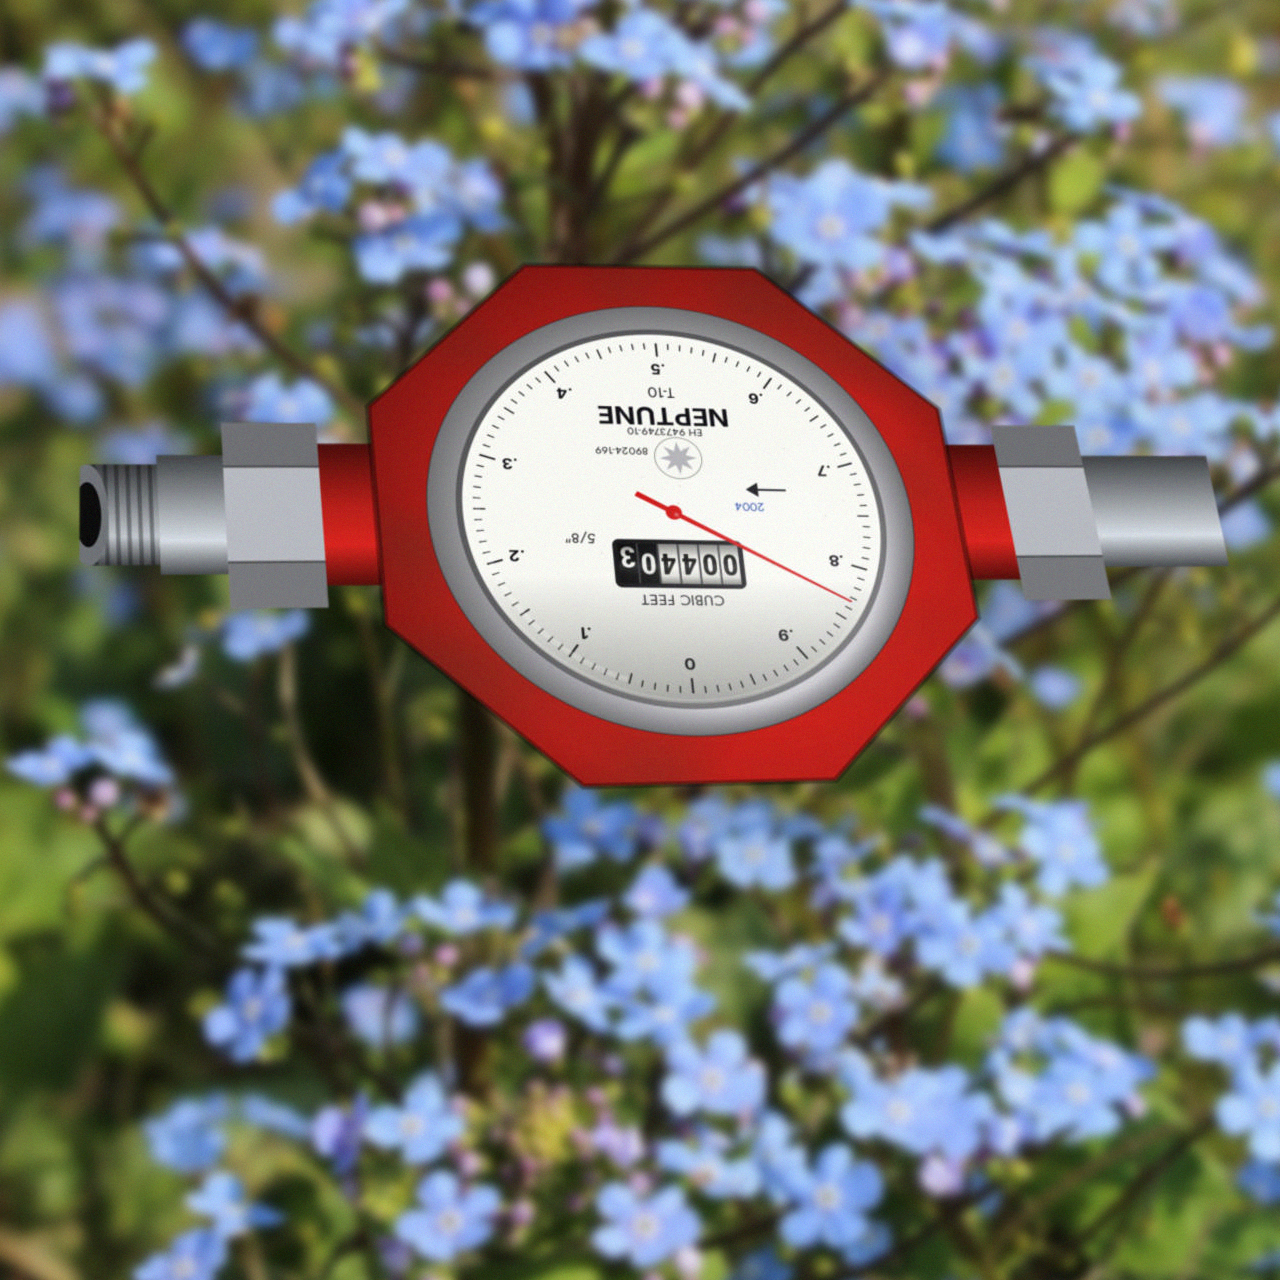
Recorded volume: 4402.83 ft³
